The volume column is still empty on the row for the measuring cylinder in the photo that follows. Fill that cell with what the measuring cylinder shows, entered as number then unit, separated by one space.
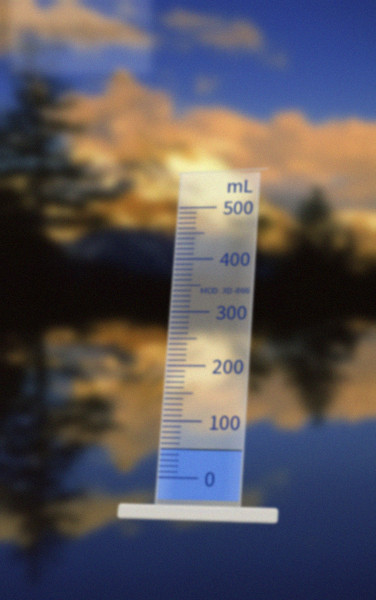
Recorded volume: 50 mL
